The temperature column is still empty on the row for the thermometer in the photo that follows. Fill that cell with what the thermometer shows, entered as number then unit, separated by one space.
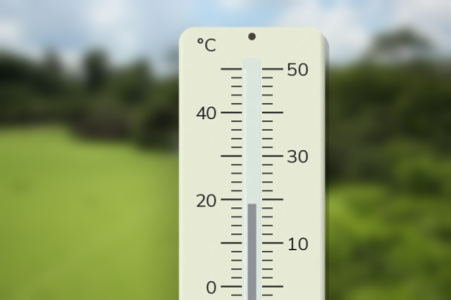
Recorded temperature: 19 °C
